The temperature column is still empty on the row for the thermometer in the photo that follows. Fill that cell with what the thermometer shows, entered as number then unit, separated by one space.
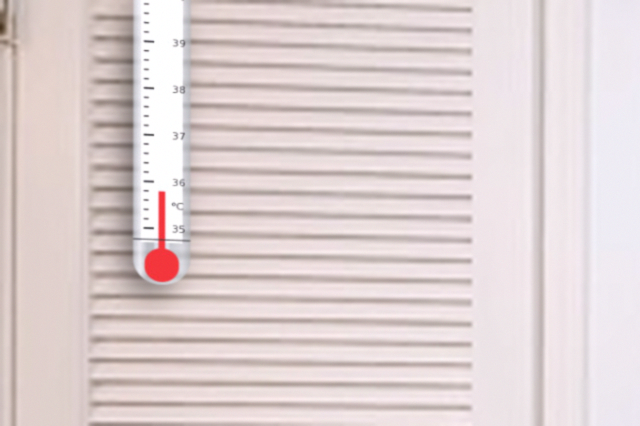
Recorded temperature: 35.8 °C
